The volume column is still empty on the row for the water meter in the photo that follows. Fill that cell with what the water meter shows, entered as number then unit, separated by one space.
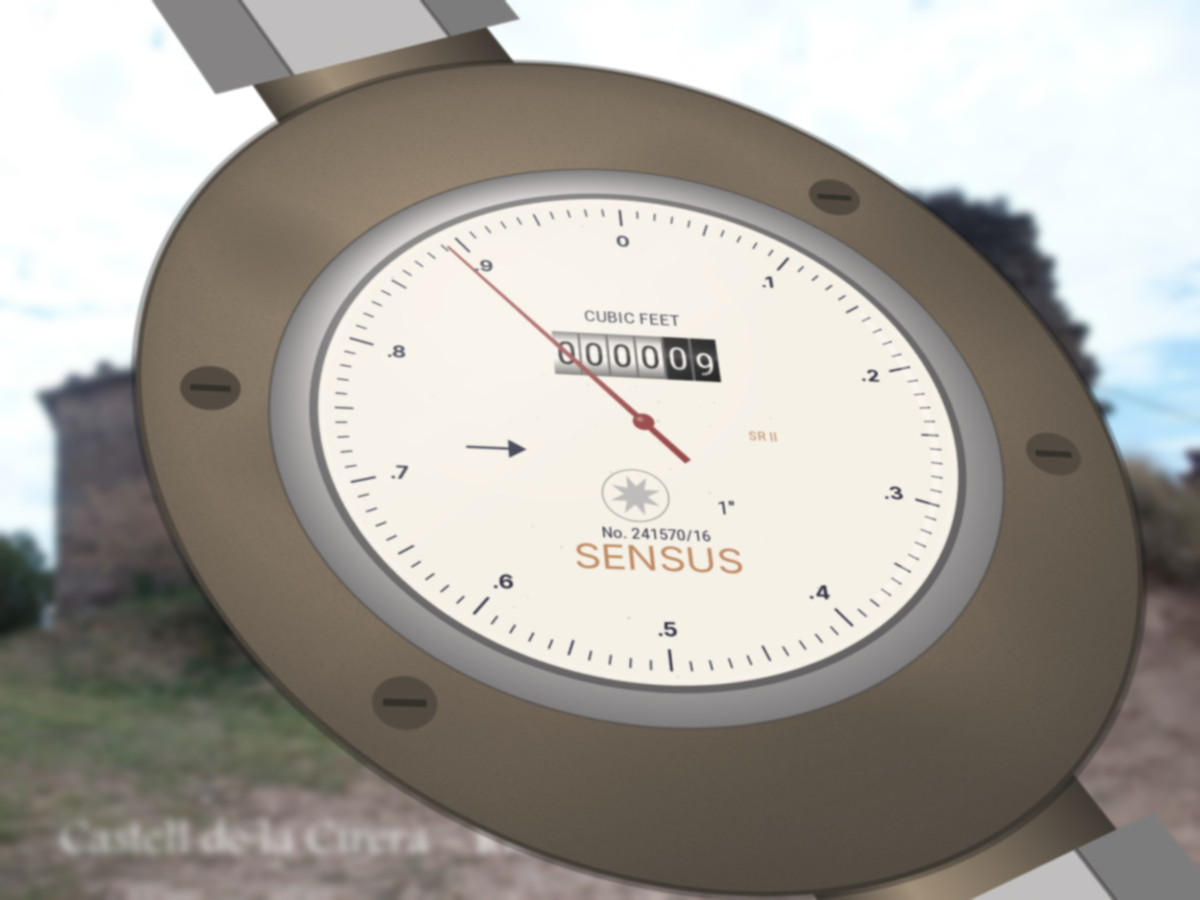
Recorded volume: 8.89 ft³
